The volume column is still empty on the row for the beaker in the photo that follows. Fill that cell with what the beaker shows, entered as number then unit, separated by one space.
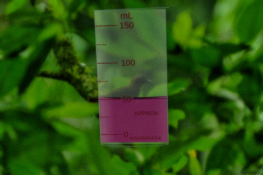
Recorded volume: 50 mL
